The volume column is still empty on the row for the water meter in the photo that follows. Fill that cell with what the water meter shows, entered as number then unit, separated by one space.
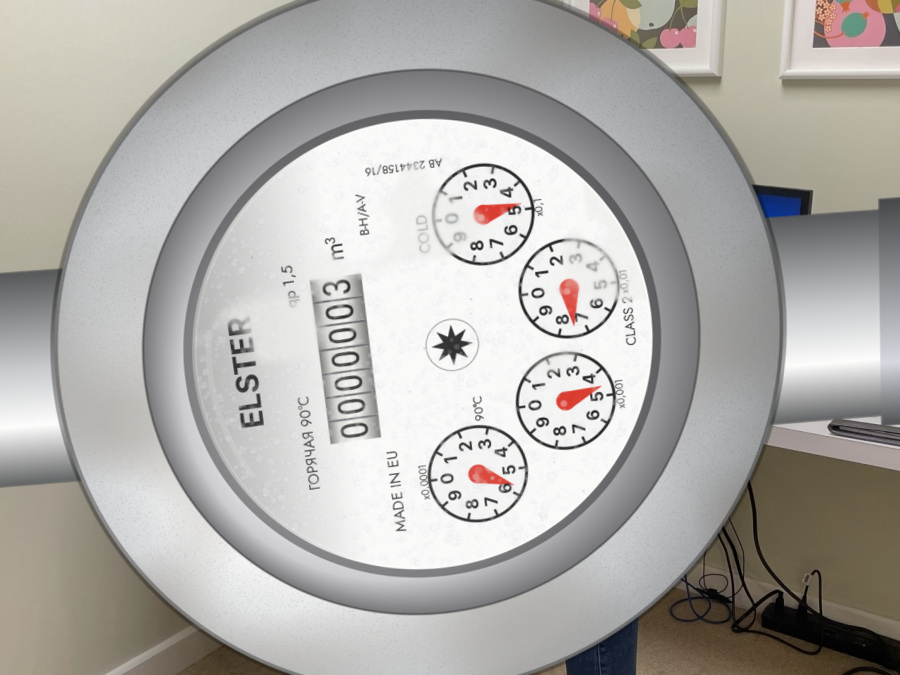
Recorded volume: 3.4745 m³
